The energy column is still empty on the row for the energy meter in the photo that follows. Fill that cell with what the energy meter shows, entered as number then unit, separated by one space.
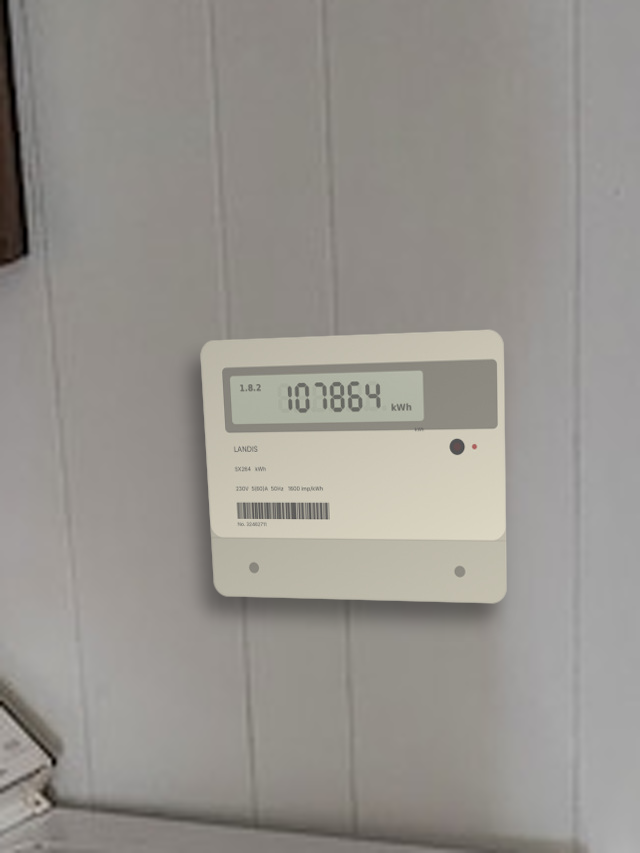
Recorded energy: 107864 kWh
